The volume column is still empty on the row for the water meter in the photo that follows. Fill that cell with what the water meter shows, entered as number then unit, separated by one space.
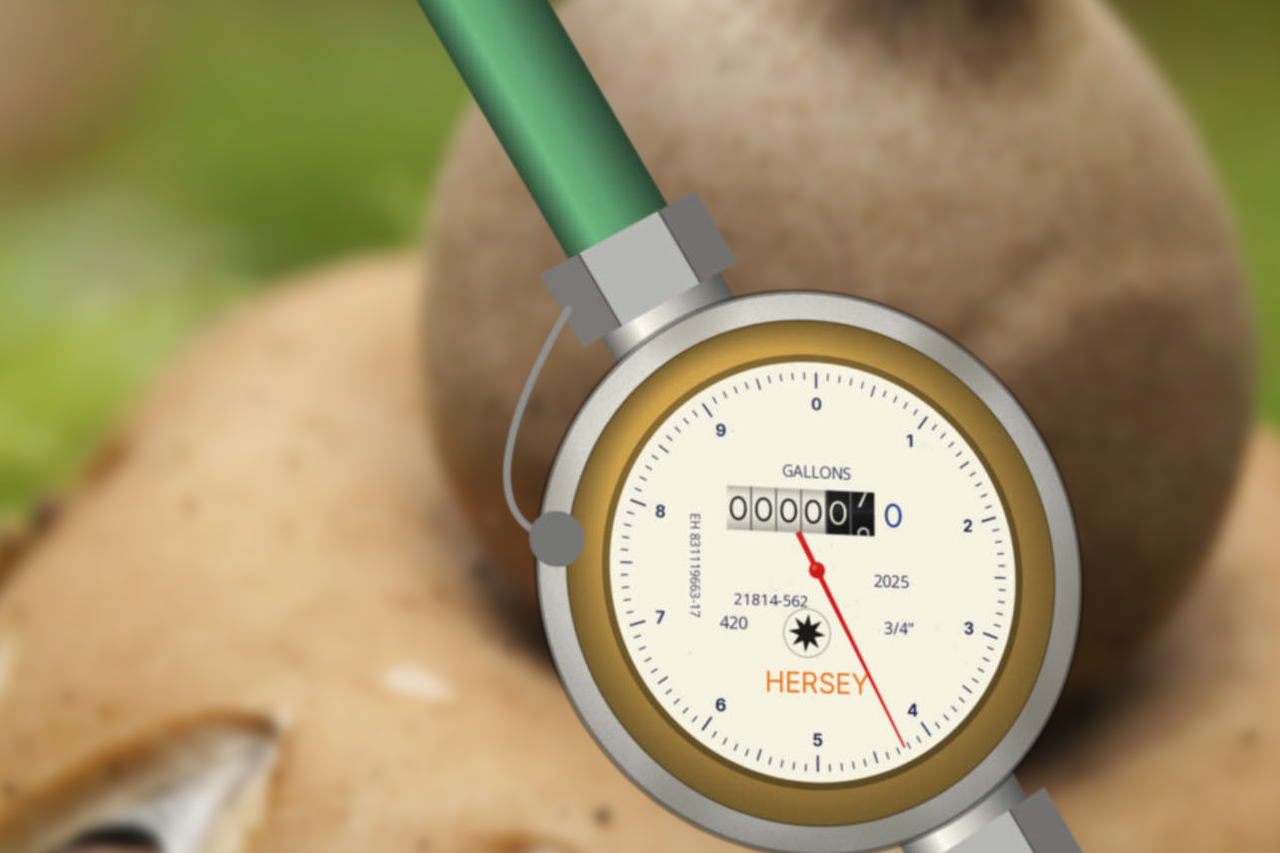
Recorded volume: 74.2 gal
